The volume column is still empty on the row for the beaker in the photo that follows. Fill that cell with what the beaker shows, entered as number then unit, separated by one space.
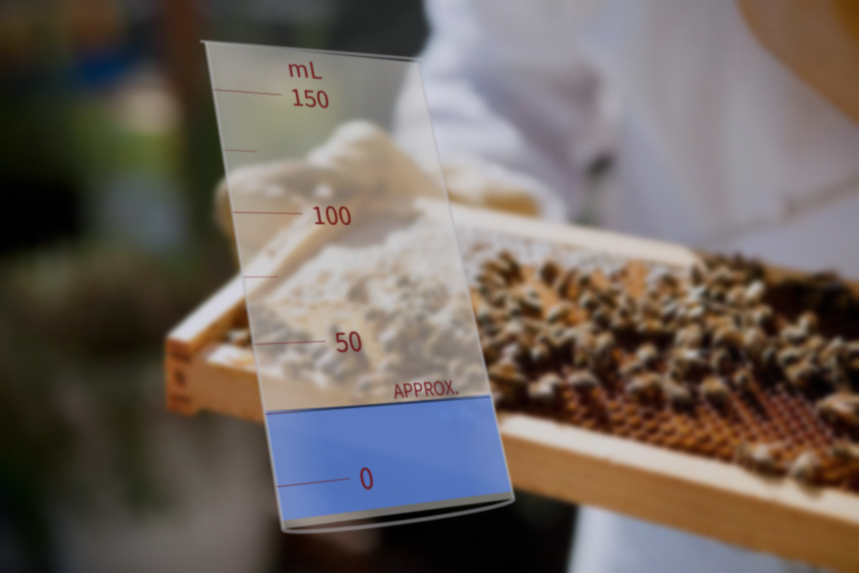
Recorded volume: 25 mL
